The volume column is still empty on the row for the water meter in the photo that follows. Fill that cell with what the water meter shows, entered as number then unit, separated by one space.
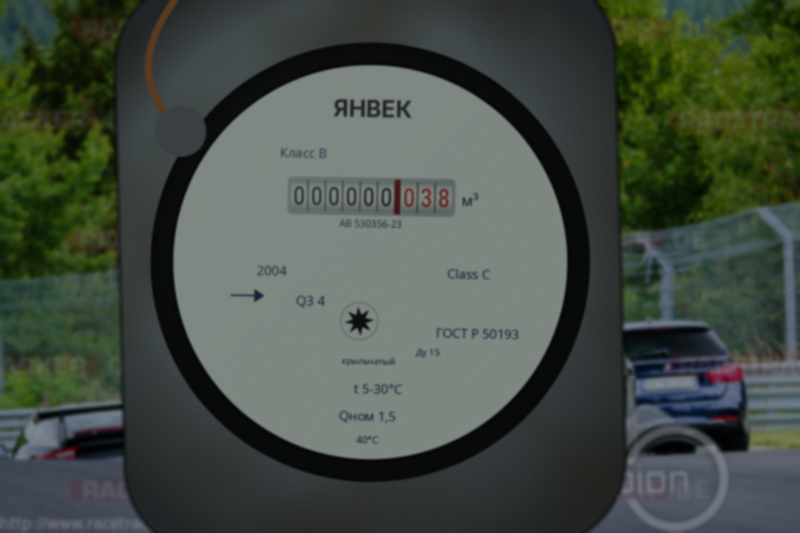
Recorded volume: 0.038 m³
